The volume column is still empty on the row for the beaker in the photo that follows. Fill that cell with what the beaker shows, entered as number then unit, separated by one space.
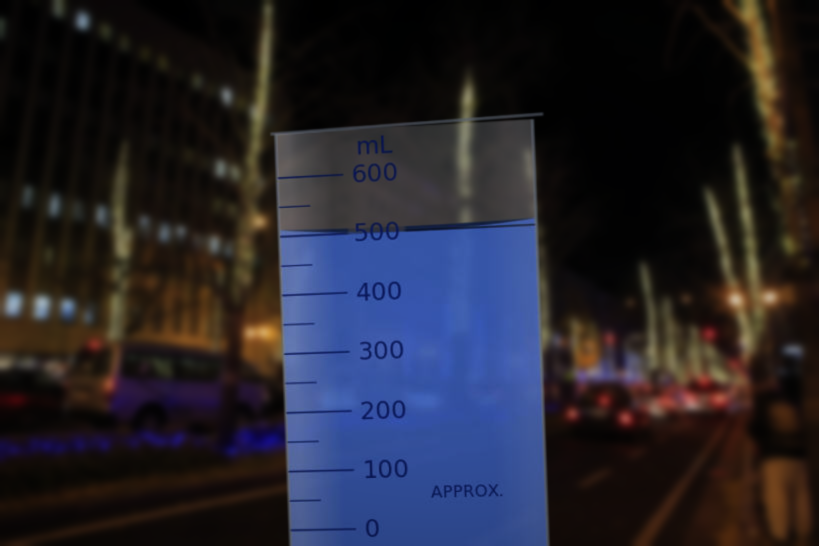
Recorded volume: 500 mL
